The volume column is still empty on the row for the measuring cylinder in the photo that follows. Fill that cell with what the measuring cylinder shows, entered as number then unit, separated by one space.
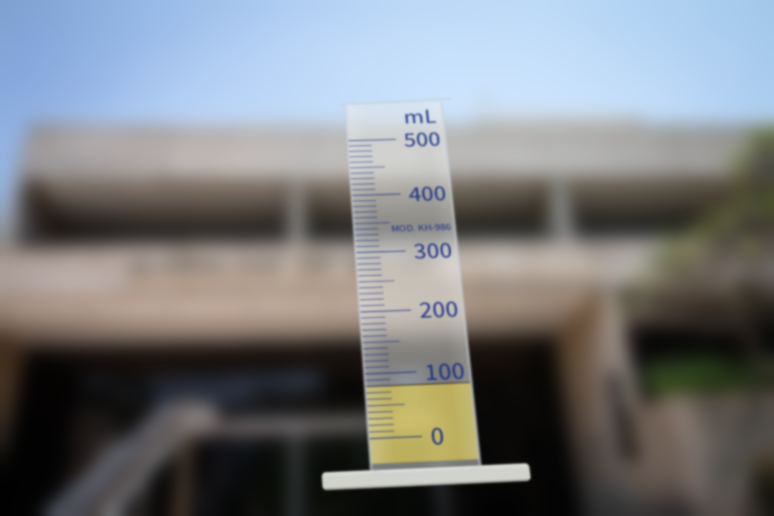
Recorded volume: 80 mL
